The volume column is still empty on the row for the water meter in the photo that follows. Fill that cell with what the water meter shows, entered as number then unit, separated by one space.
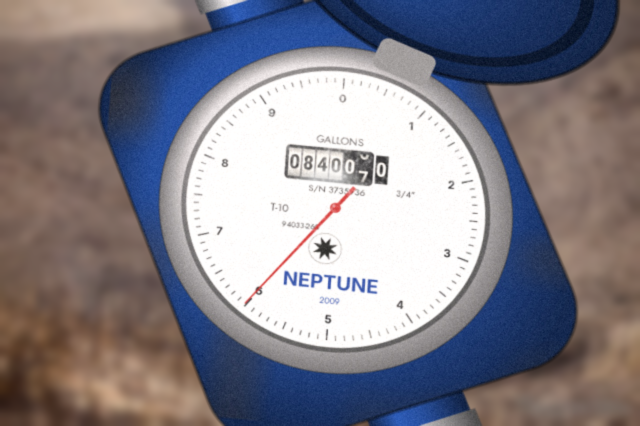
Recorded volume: 840066.0 gal
